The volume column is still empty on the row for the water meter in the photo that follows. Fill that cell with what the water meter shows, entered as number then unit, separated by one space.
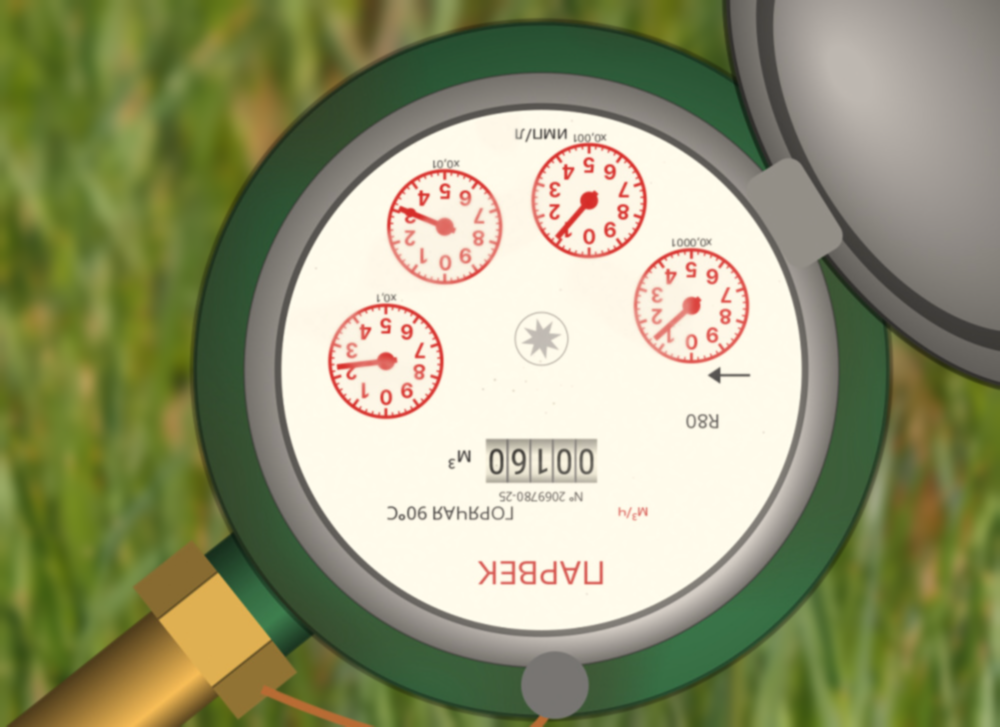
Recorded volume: 160.2311 m³
